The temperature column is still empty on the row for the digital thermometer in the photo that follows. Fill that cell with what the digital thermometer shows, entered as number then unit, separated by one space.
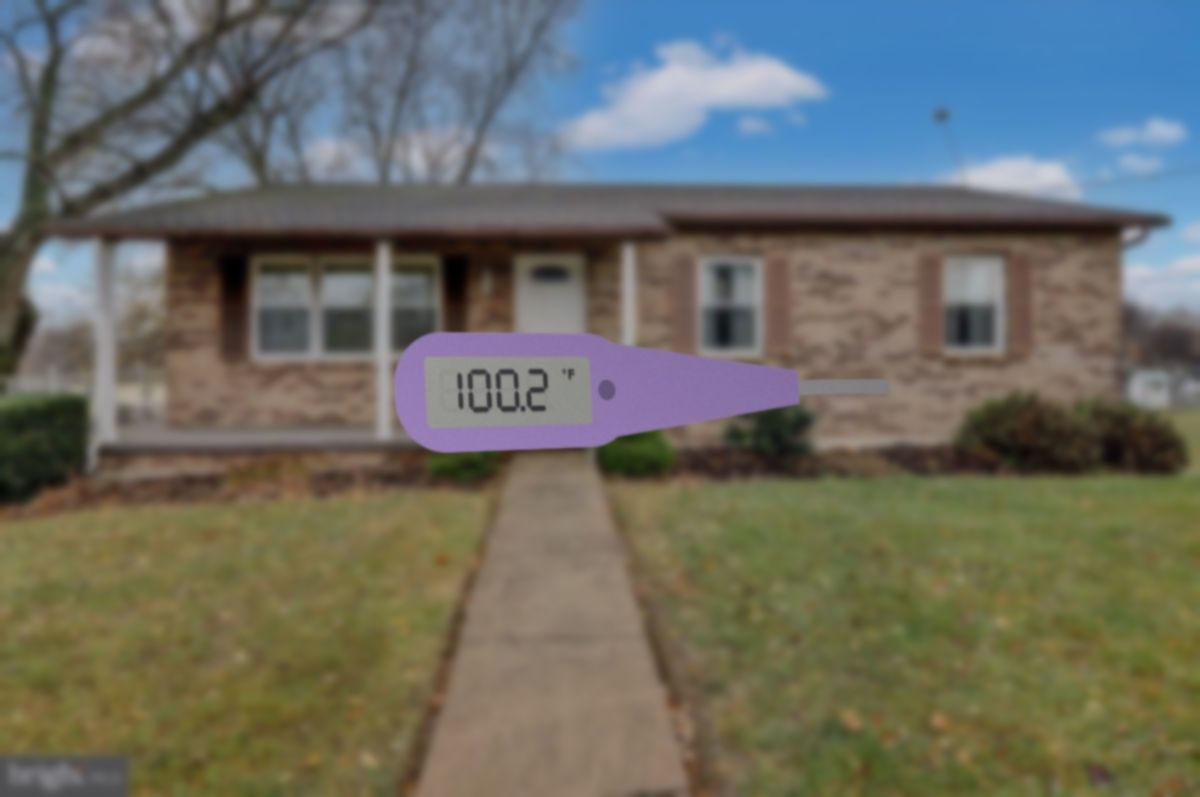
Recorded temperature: 100.2 °F
